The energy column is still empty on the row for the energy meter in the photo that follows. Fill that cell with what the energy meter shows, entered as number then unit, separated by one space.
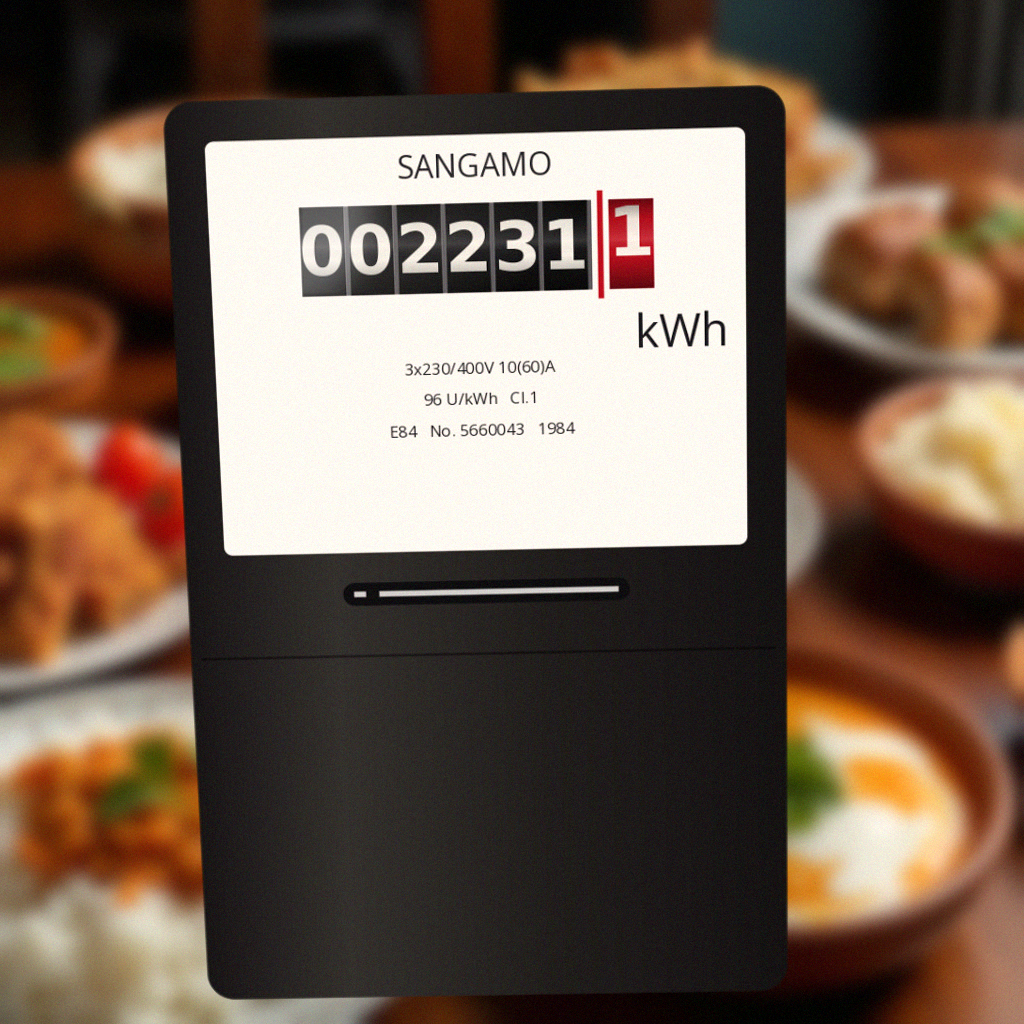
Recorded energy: 2231.1 kWh
